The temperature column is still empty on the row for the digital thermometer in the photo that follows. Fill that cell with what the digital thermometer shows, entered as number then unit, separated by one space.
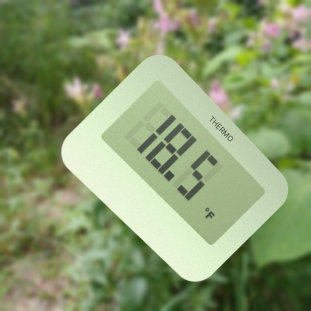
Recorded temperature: 18.5 °F
